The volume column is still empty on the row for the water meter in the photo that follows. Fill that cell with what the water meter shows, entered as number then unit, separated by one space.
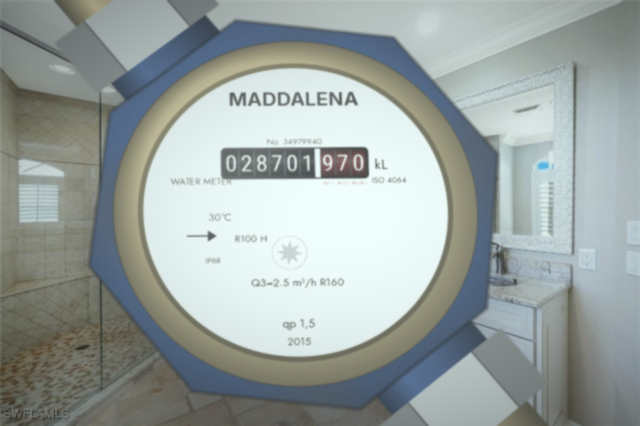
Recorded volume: 28701.970 kL
